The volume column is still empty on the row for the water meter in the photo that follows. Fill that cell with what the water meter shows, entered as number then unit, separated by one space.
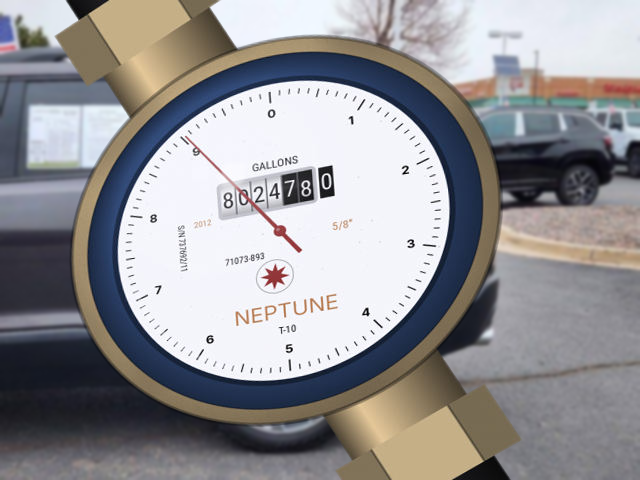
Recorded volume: 8024779.0 gal
